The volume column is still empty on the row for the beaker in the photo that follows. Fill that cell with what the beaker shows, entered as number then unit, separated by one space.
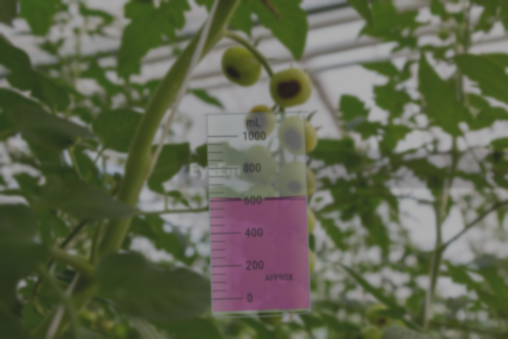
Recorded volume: 600 mL
